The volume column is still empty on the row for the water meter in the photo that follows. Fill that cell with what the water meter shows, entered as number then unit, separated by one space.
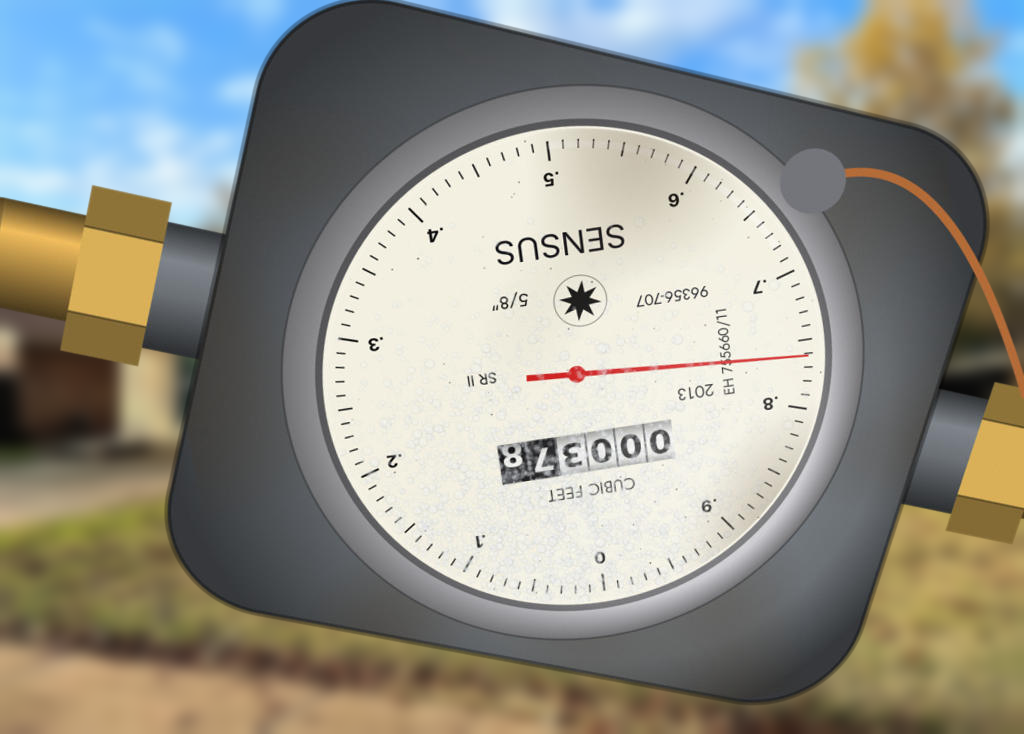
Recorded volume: 377.76 ft³
